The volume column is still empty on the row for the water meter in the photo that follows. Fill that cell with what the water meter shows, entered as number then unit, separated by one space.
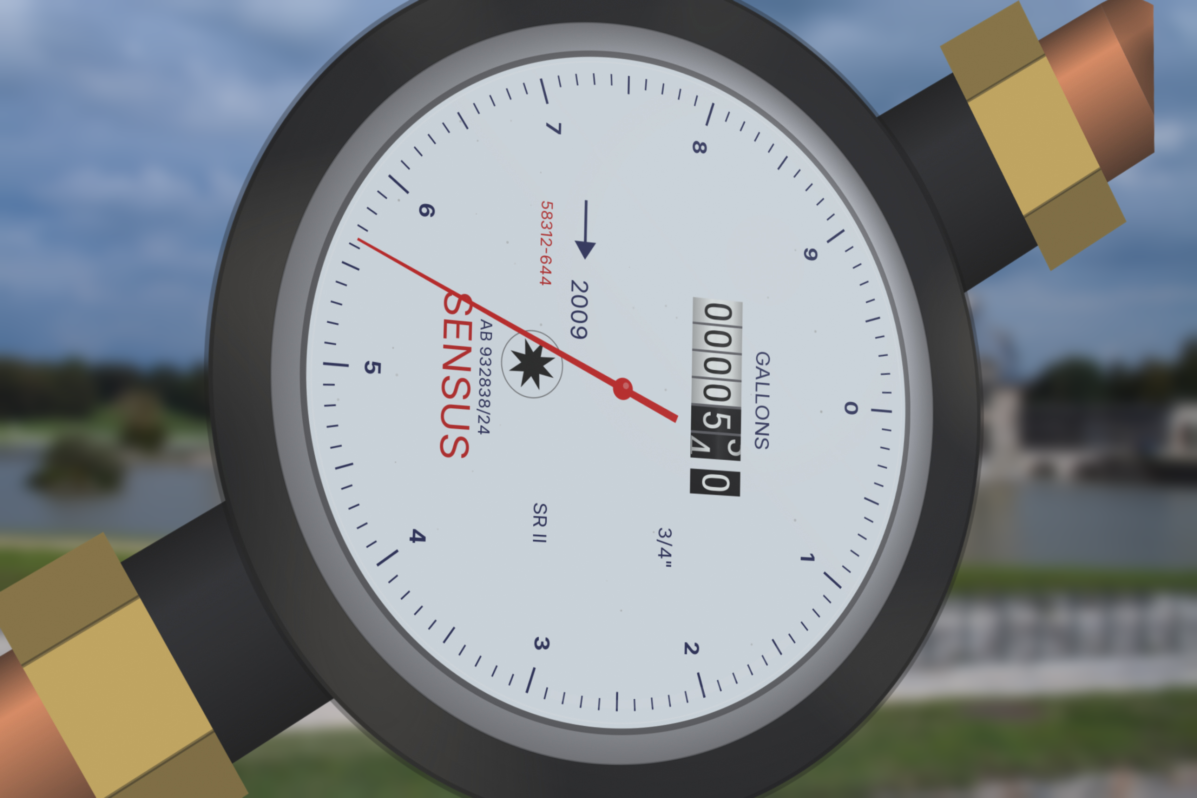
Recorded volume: 535.6 gal
